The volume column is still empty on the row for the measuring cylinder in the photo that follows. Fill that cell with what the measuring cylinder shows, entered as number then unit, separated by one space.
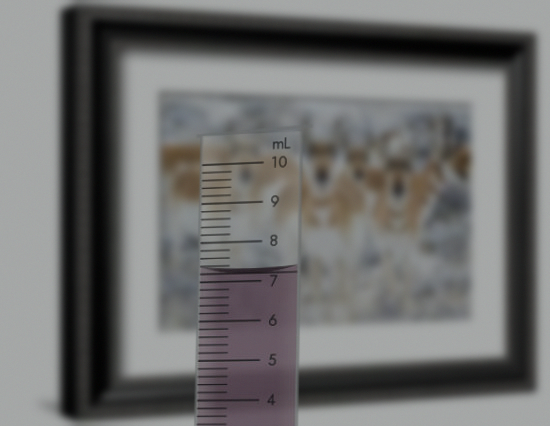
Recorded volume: 7.2 mL
